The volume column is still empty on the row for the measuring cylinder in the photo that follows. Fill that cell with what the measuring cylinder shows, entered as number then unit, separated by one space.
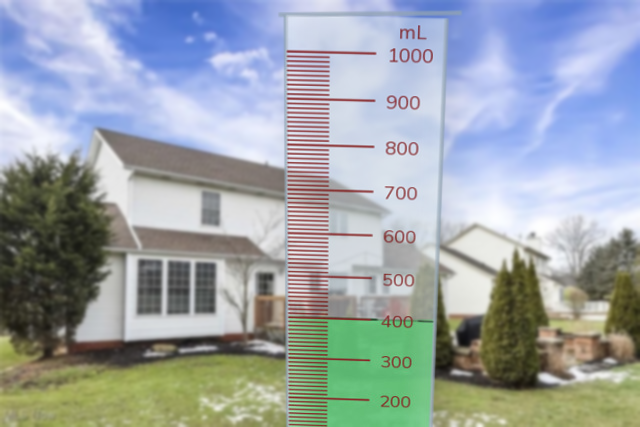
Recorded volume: 400 mL
